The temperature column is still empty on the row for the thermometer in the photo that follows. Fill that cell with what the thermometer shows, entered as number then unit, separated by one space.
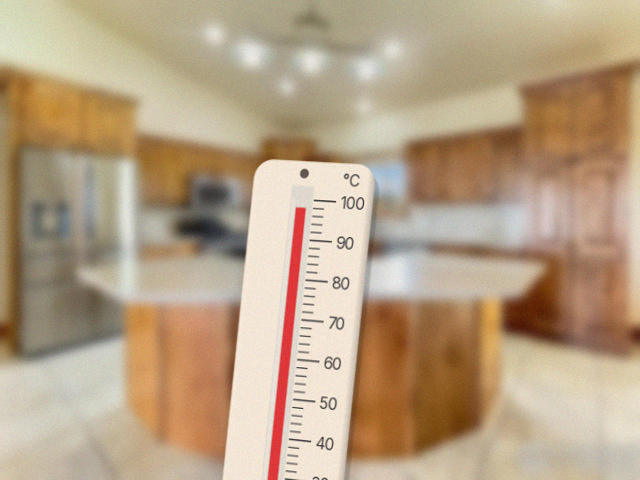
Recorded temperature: 98 °C
